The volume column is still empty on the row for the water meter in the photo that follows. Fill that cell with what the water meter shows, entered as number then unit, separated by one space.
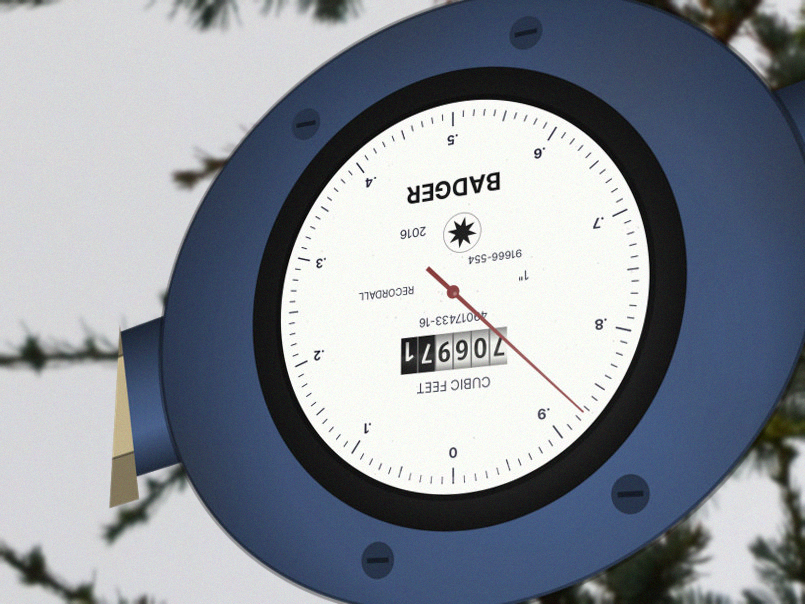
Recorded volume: 706970.87 ft³
